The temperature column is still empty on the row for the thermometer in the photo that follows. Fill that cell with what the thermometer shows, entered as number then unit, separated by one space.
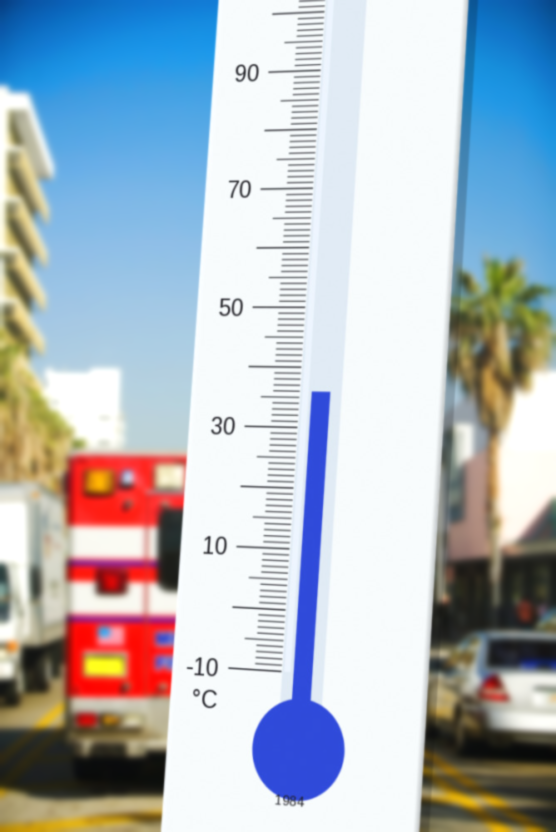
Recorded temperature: 36 °C
